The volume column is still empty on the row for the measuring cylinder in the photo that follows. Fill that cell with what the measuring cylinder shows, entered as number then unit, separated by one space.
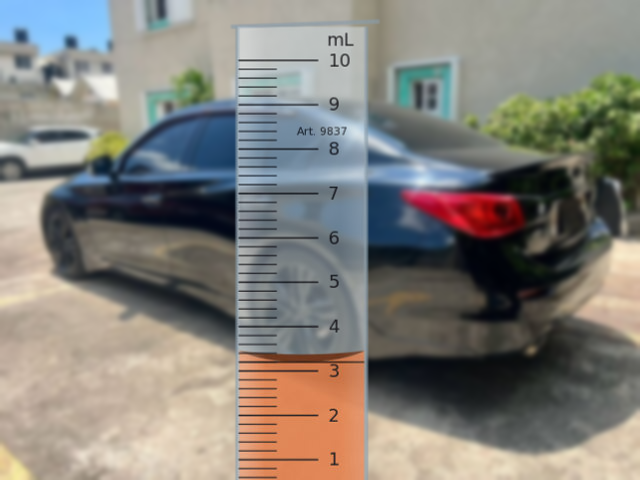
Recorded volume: 3.2 mL
